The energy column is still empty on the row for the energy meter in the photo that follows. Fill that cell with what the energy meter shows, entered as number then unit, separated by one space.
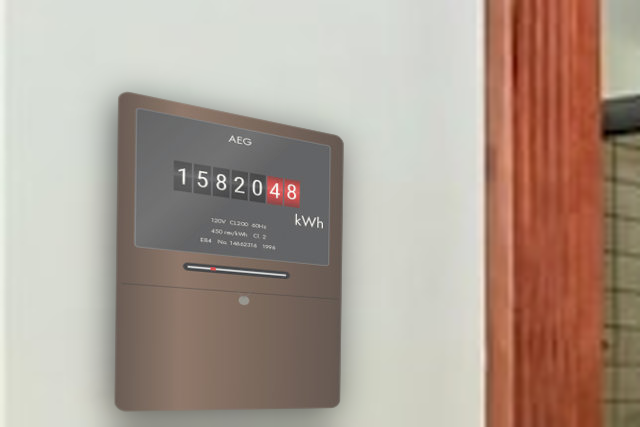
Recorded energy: 15820.48 kWh
